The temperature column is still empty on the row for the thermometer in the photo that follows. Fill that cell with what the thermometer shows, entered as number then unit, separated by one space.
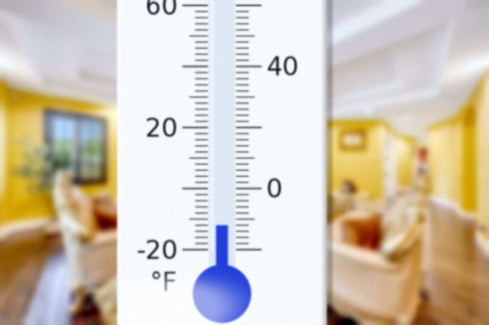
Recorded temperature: -12 °F
